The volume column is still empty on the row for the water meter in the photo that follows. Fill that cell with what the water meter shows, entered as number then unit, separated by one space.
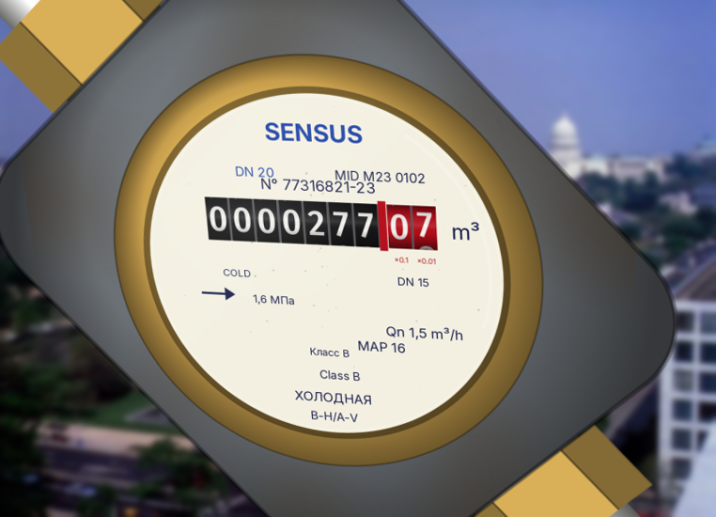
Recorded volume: 277.07 m³
